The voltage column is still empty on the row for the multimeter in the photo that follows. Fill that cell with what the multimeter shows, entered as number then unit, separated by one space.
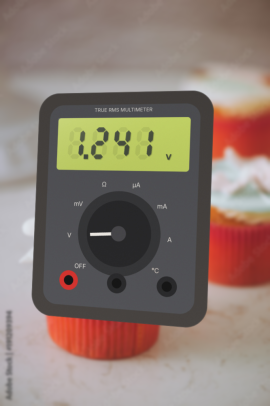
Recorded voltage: 1.241 V
